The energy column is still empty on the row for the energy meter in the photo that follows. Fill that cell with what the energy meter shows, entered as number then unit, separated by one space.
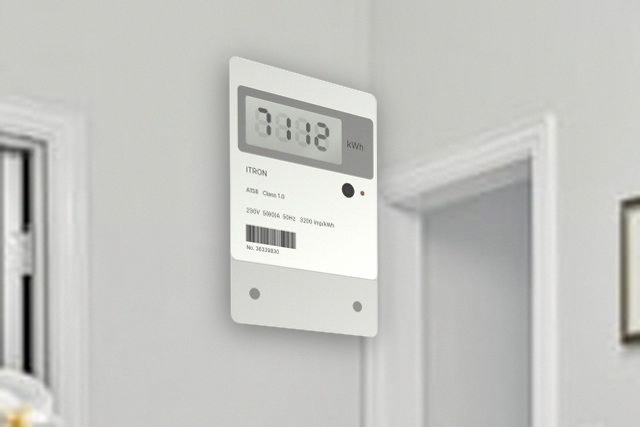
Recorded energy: 7112 kWh
